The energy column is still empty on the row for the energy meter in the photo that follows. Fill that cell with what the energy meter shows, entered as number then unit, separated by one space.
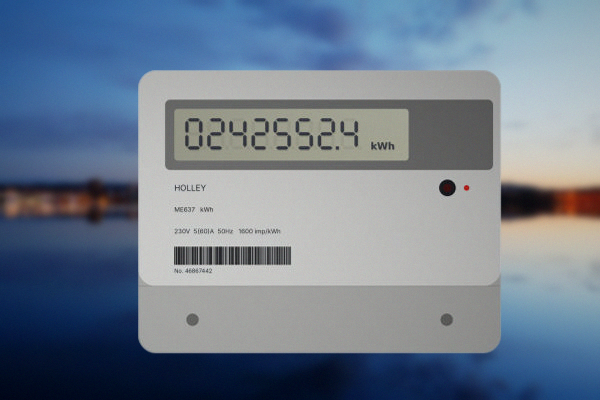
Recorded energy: 242552.4 kWh
